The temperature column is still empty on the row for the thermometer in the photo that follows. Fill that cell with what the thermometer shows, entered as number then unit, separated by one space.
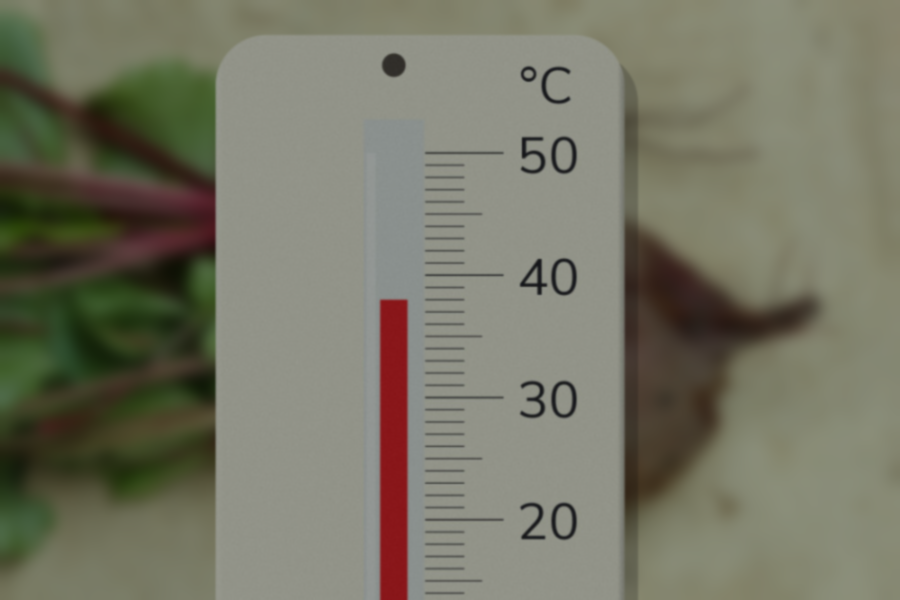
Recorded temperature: 38 °C
